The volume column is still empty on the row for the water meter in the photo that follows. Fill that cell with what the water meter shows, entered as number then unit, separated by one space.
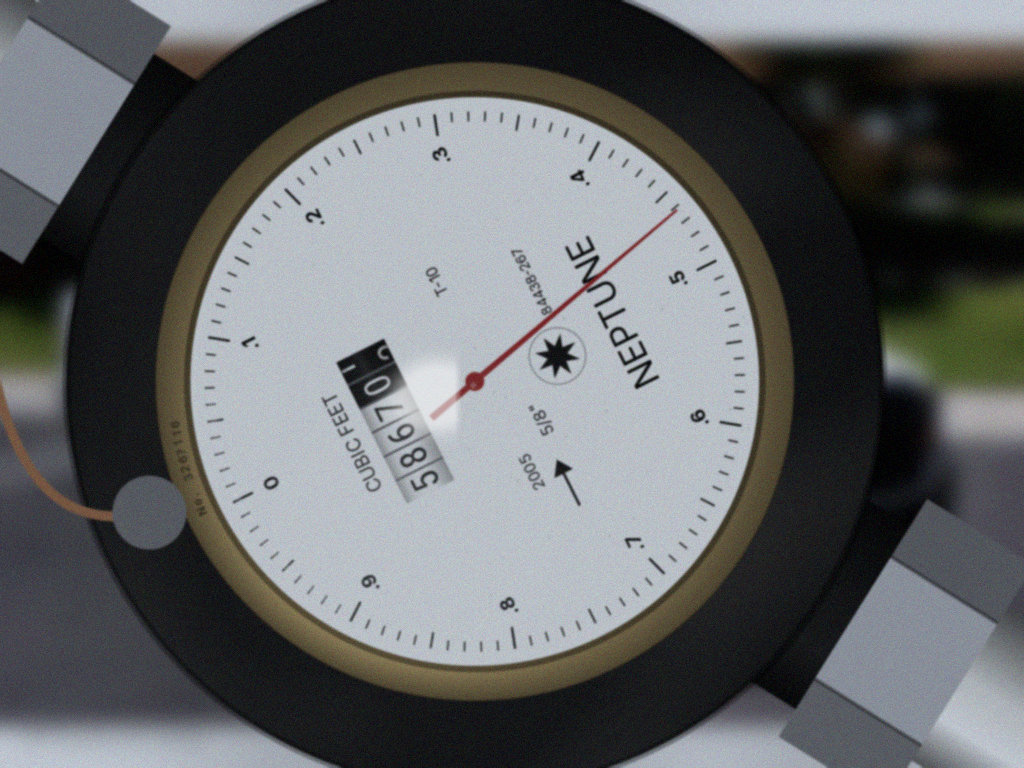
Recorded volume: 586701.46 ft³
